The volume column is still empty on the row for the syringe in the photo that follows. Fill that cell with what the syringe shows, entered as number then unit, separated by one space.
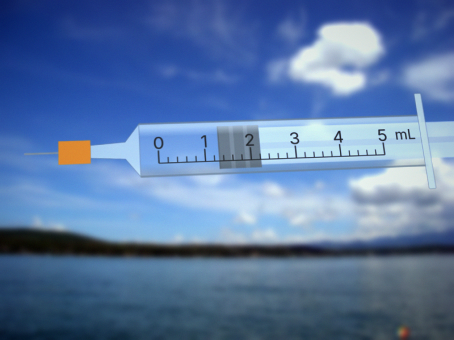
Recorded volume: 1.3 mL
